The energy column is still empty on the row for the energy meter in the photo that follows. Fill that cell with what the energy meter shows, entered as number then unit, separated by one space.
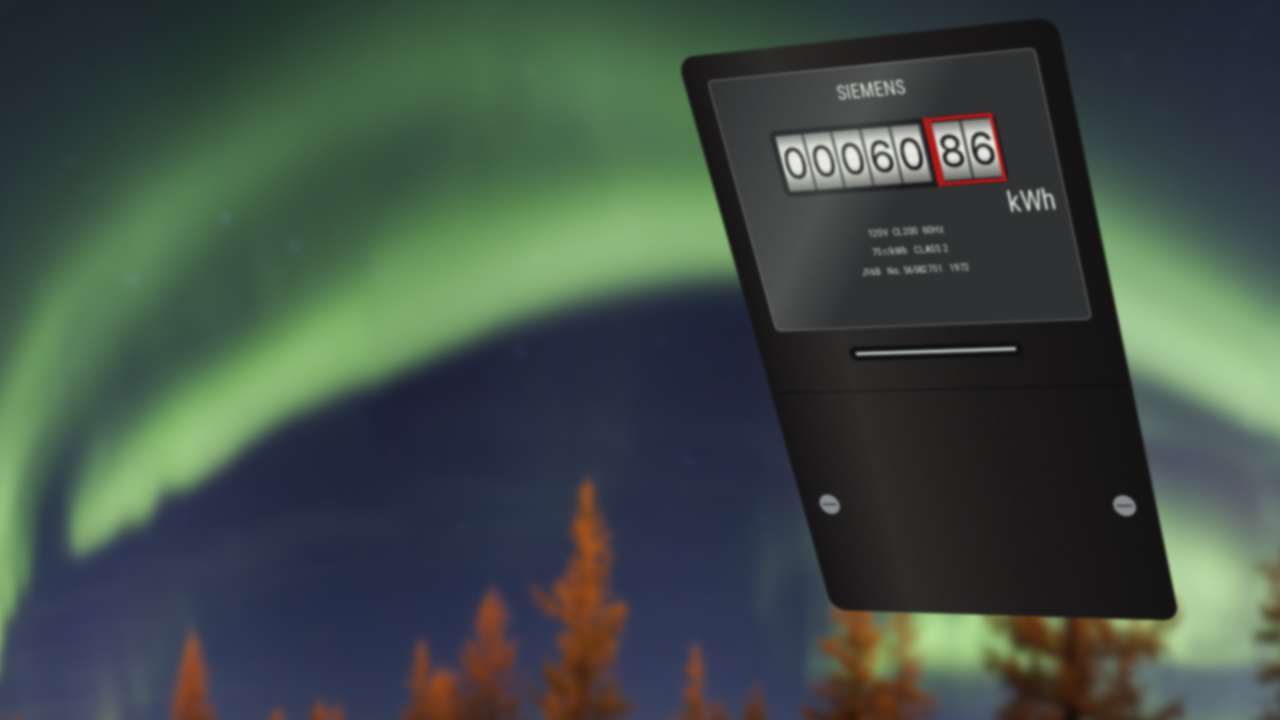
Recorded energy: 60.86 kWh
